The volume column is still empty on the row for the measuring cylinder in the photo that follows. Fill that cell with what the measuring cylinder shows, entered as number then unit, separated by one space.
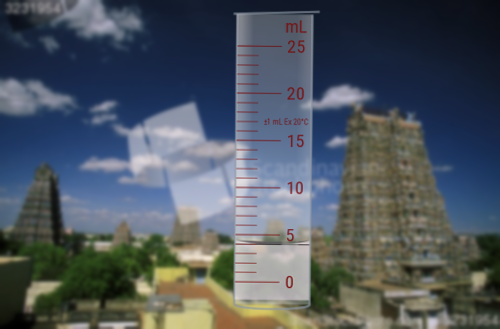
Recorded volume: 4 mL
